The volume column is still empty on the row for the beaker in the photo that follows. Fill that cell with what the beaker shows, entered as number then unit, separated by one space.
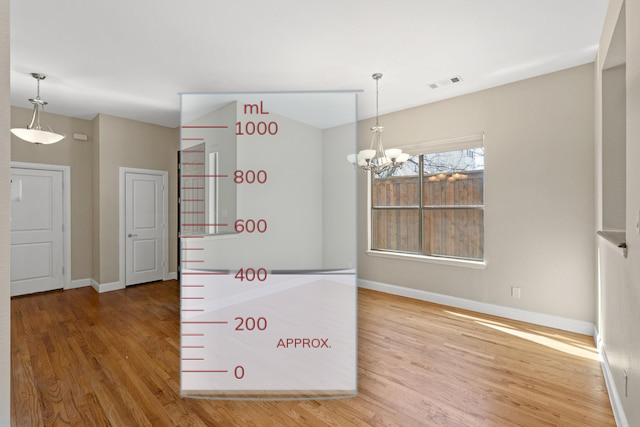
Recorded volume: 400 mL
